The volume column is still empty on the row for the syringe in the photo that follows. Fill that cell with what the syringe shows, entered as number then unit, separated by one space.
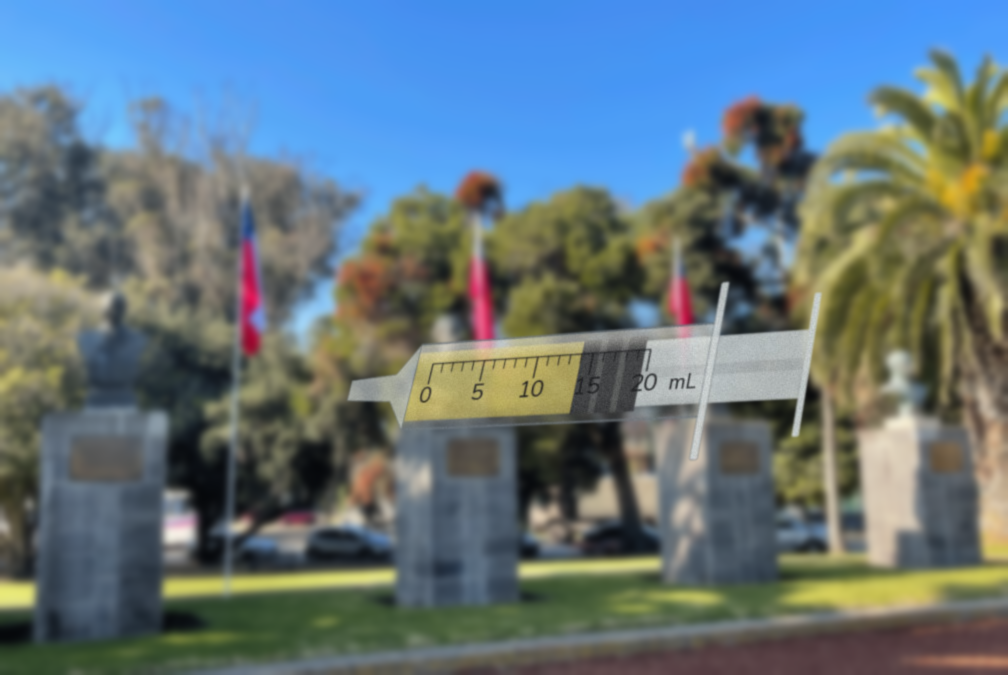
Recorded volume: 14 mL
